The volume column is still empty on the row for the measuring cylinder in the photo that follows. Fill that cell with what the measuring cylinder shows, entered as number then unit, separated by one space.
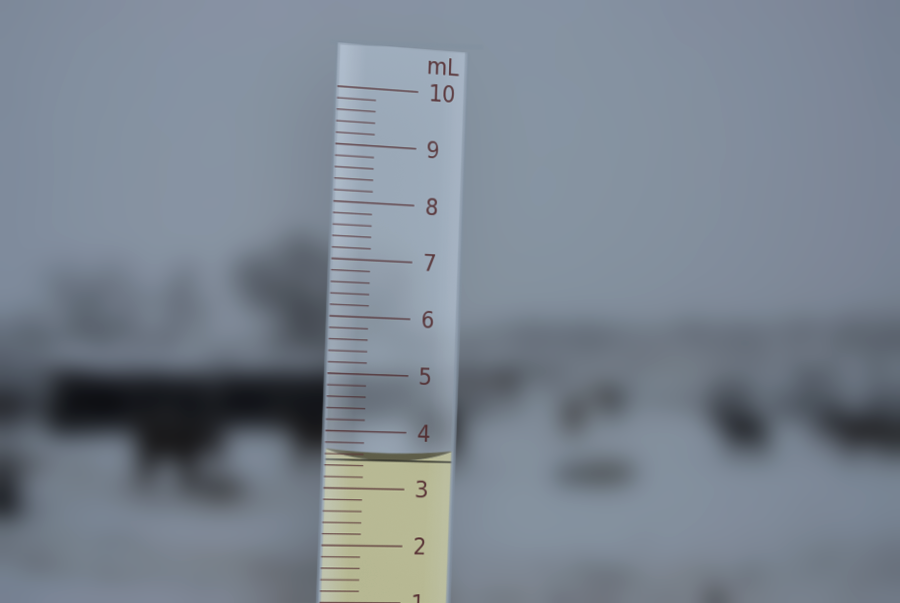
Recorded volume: 3.5 mL
